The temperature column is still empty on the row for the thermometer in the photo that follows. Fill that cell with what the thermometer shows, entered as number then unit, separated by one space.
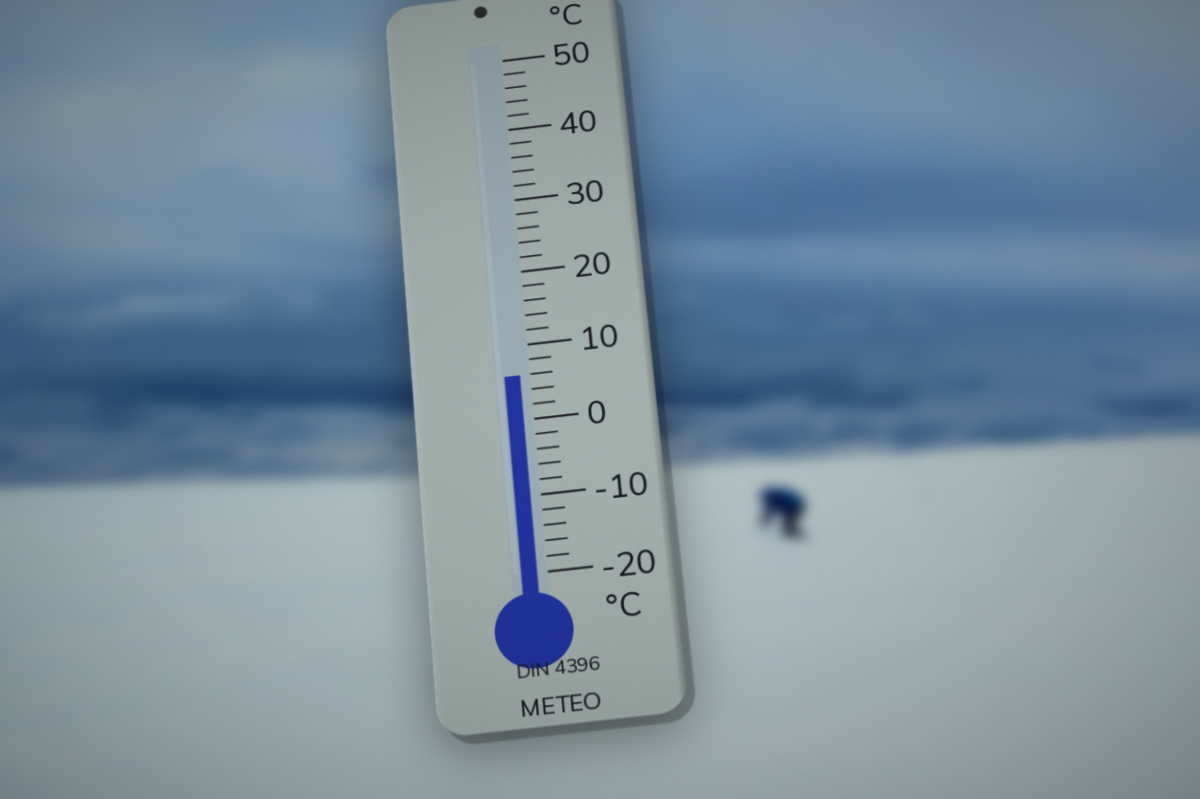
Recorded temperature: 6 °C
